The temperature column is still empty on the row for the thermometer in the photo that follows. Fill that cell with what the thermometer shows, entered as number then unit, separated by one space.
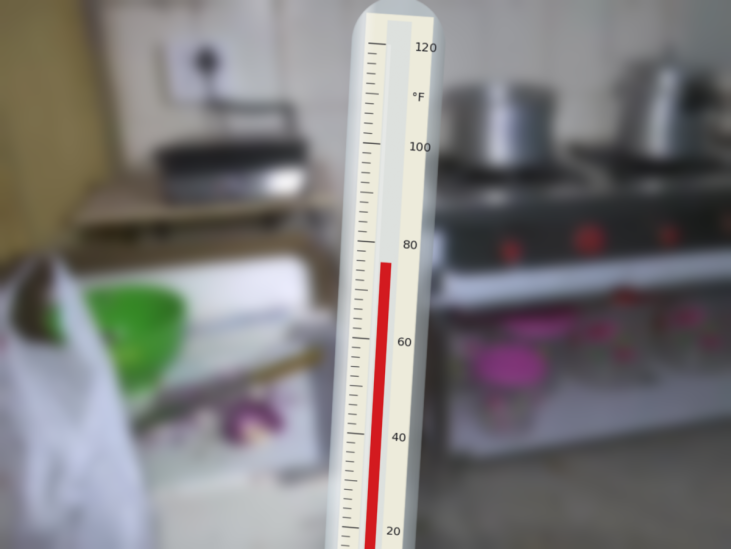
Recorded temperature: 76 °F
